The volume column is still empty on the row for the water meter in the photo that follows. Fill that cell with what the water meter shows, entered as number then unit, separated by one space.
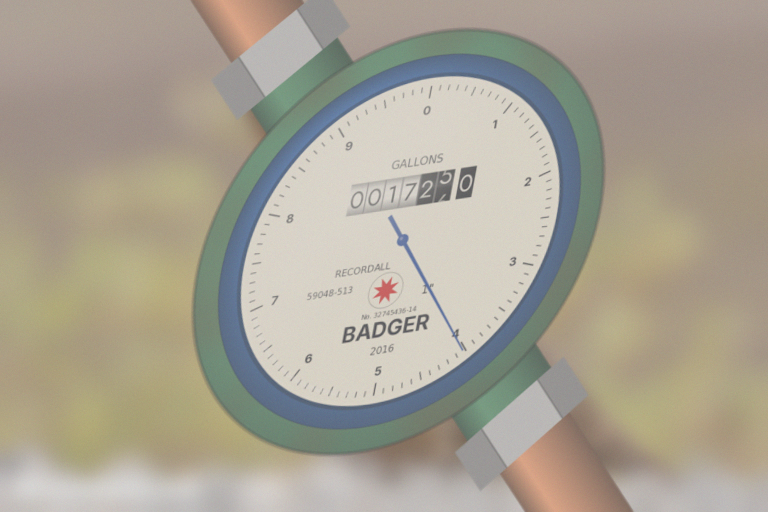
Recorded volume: 17254.0 gal
